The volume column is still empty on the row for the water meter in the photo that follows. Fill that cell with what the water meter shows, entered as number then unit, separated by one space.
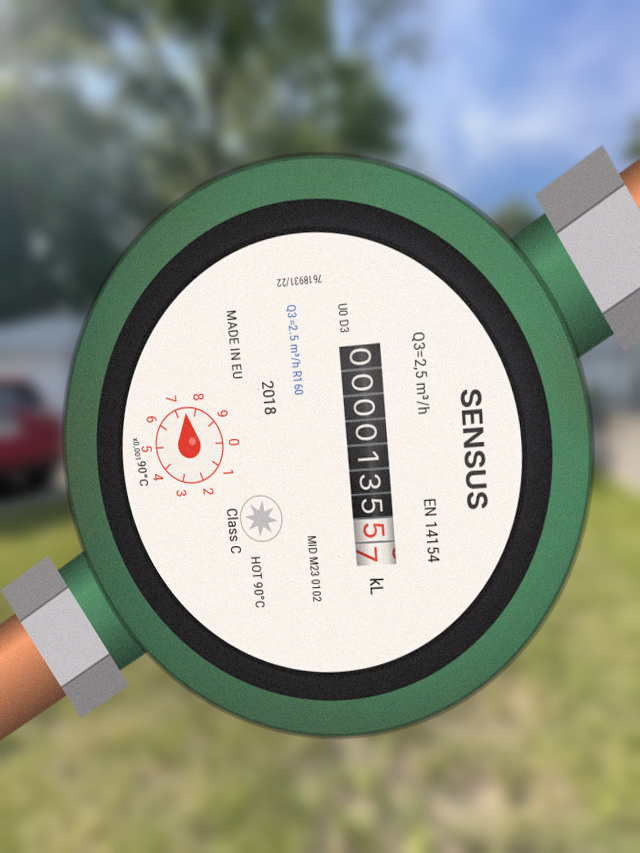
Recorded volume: 135.567 kL
